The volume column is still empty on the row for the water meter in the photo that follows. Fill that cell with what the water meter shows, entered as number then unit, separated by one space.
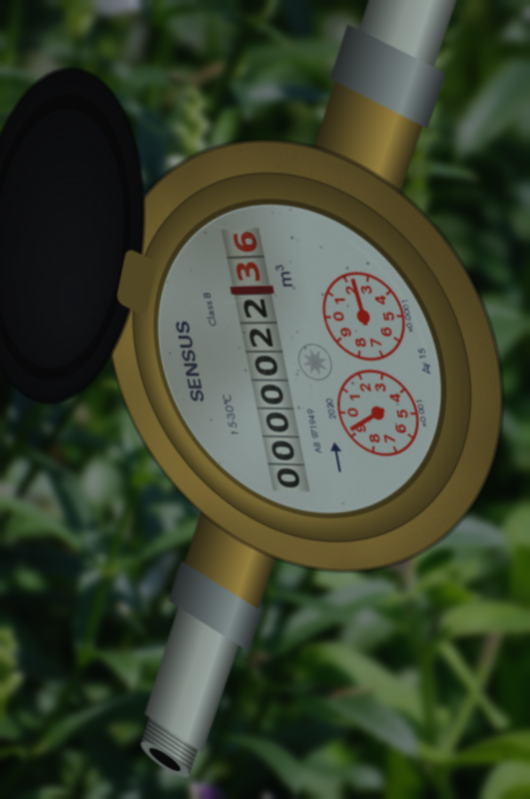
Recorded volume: 22.3592 m³
